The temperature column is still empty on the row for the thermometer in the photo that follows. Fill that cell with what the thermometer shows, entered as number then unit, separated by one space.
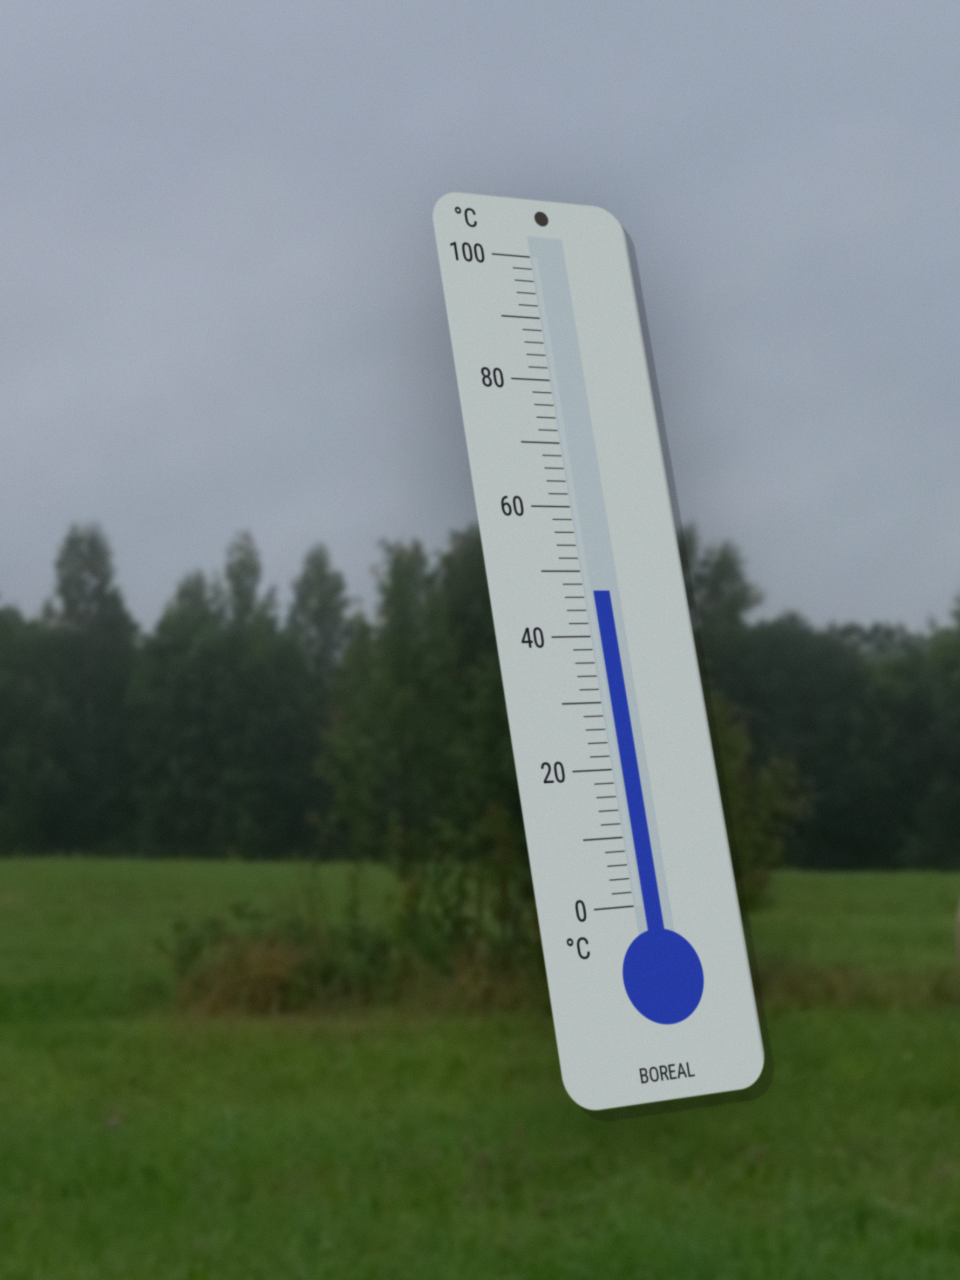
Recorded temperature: 47 °C
